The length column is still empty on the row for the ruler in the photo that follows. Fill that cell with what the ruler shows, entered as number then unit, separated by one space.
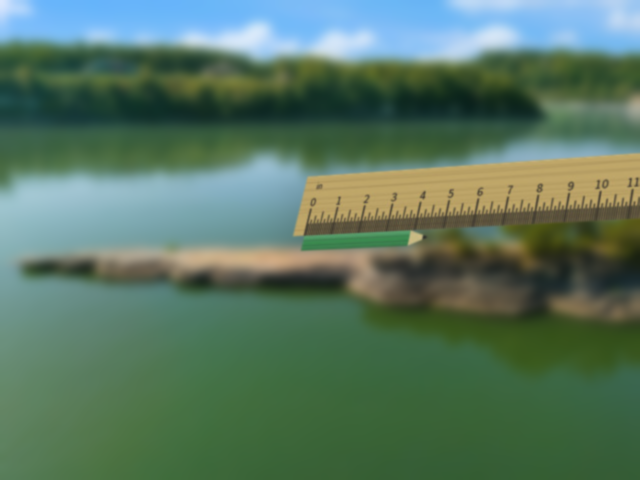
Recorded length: 4.5 in
